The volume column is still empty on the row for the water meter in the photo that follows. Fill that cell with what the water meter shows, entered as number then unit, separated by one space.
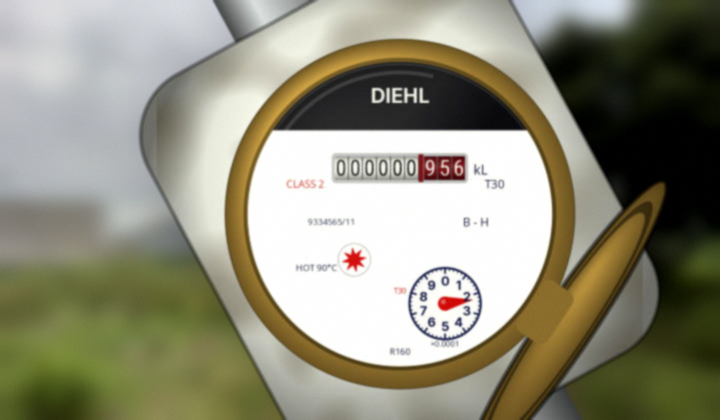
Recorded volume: 0.9562 kL
